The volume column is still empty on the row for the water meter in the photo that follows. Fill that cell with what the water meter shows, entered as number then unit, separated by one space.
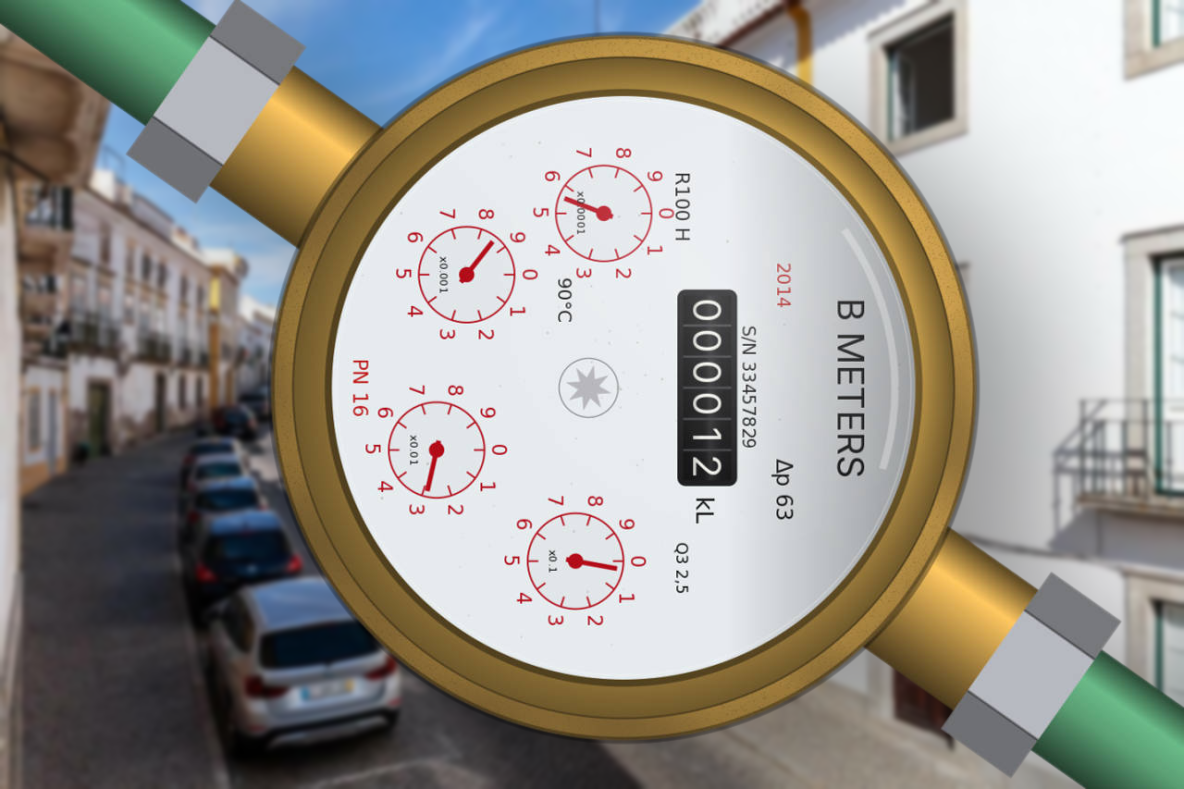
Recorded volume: 12.0285 kL
